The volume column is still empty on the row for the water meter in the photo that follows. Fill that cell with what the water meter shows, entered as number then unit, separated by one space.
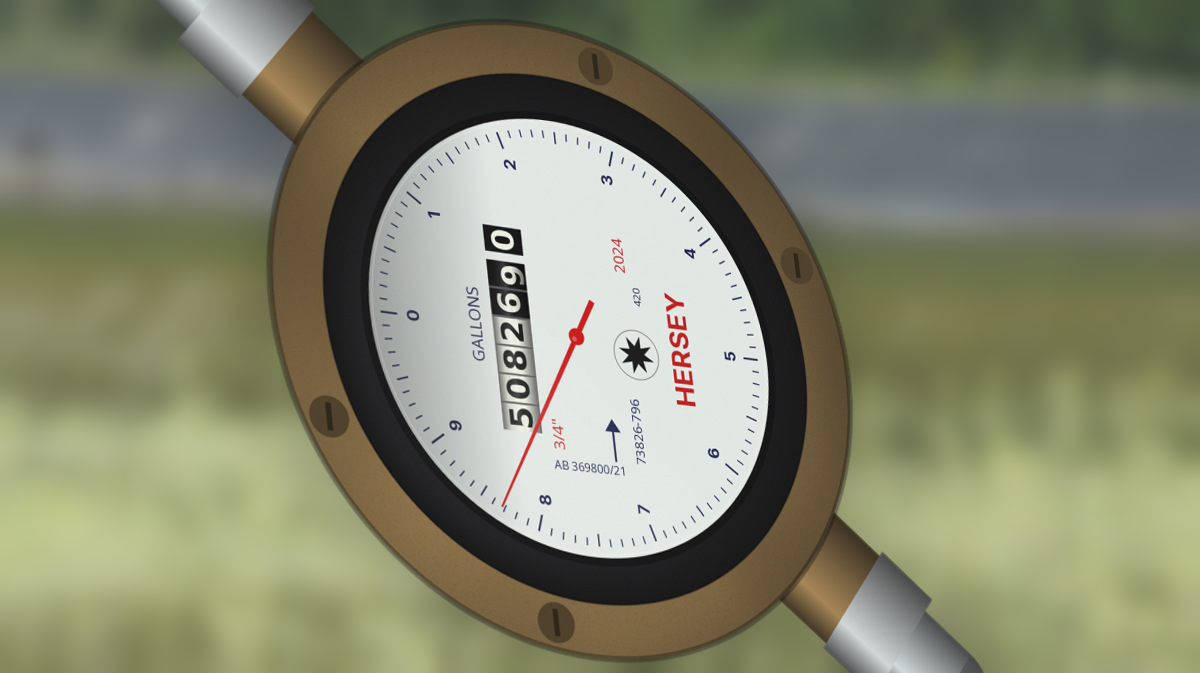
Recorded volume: 5082688.3 gal
